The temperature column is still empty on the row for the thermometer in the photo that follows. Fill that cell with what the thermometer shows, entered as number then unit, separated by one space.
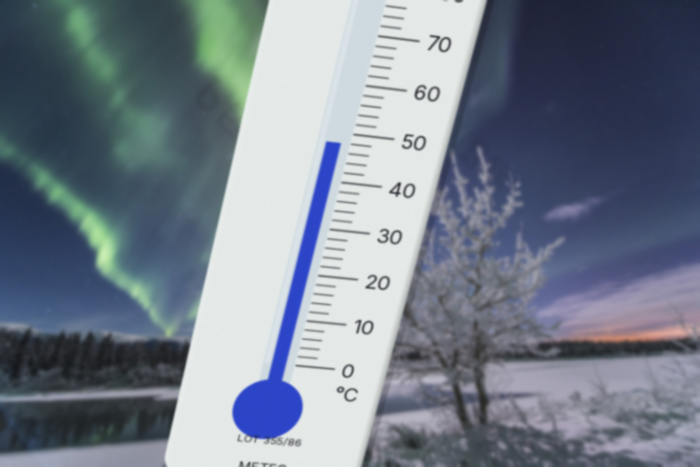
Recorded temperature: 48 °C
